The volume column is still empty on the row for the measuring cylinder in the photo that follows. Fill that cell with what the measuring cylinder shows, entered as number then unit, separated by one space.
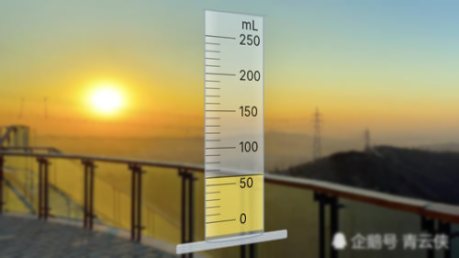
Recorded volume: 60 mL
